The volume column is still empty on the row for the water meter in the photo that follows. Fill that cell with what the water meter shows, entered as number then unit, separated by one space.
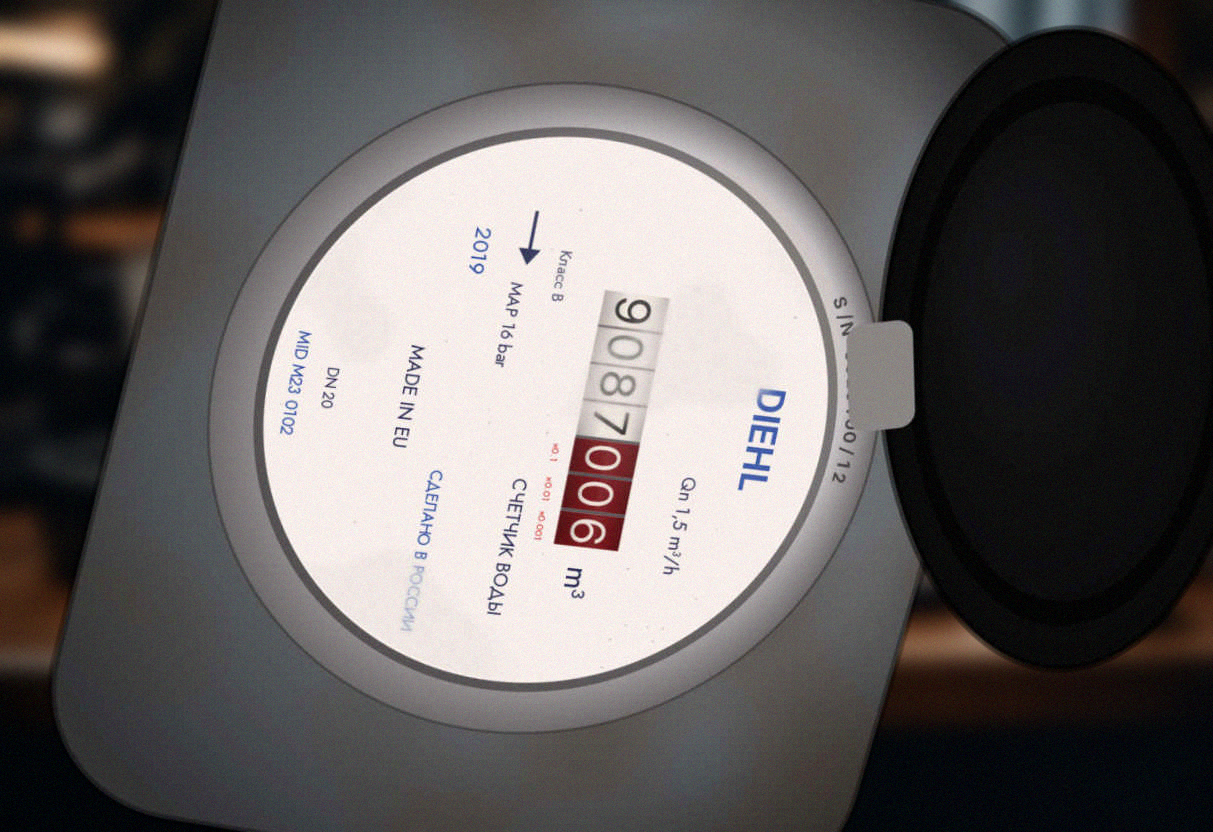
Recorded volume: 9087.006 m³
